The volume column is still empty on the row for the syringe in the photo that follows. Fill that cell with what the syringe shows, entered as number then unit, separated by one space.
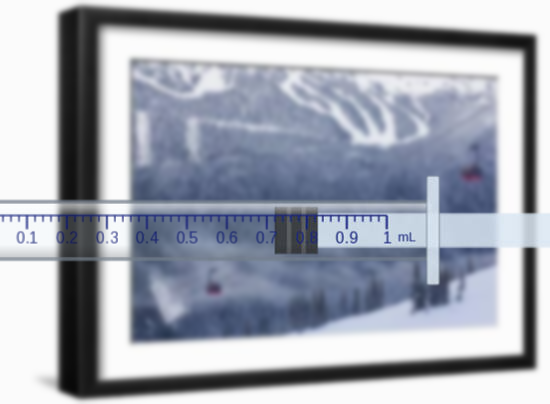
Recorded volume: 0.72 mL
